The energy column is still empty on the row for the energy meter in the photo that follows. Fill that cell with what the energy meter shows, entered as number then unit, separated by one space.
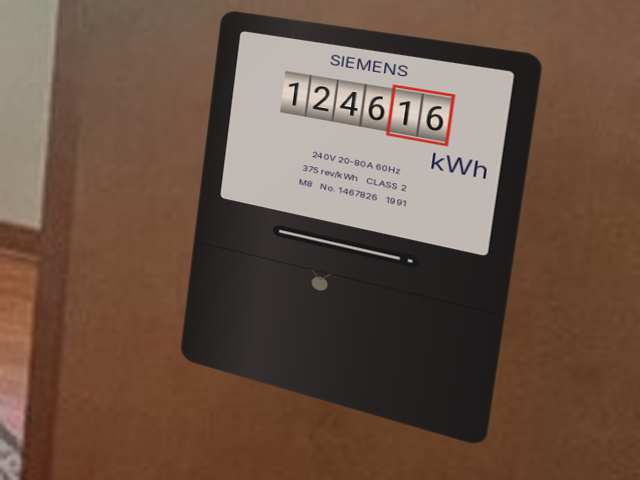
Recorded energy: 1246.16 kWh
